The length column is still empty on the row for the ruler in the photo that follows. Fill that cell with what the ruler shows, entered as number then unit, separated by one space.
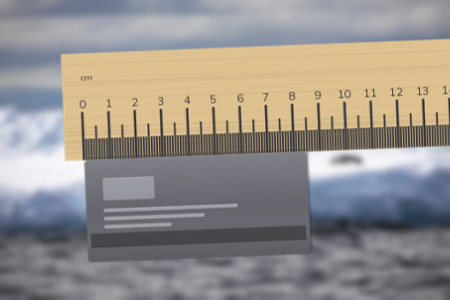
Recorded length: 8.5 cm
